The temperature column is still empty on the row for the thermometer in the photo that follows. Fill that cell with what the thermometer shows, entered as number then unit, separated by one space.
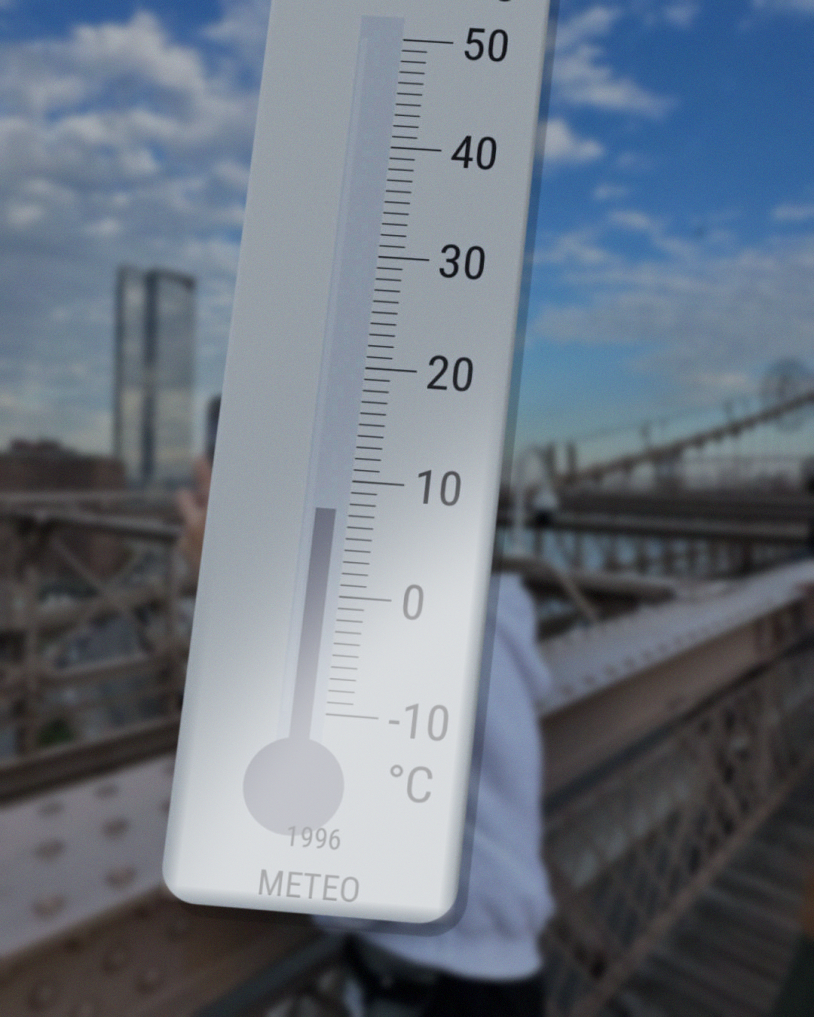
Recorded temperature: 7.5 °C
